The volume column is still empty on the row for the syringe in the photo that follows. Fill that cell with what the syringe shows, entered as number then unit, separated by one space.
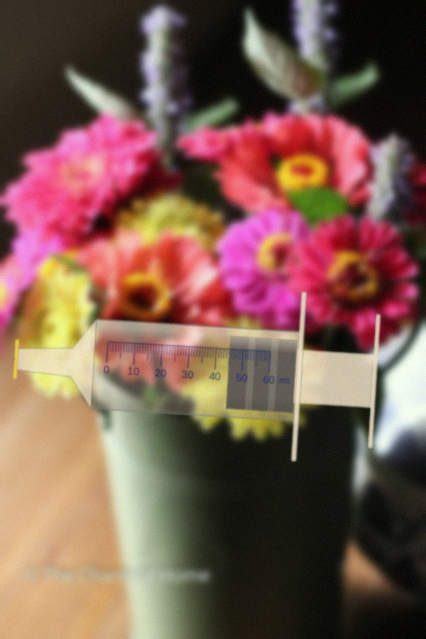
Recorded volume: 45 mL
